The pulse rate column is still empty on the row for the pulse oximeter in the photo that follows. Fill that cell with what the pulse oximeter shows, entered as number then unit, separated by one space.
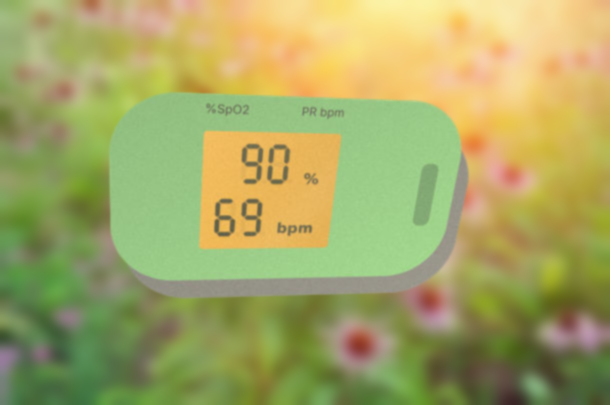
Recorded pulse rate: 69 bpm
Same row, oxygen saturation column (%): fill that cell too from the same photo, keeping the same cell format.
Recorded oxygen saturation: 90 %
